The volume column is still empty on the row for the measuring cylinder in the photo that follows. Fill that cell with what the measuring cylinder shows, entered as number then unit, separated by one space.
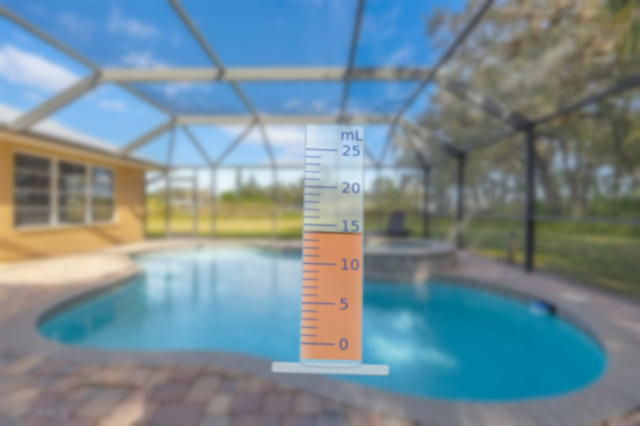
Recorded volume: 14 mL
